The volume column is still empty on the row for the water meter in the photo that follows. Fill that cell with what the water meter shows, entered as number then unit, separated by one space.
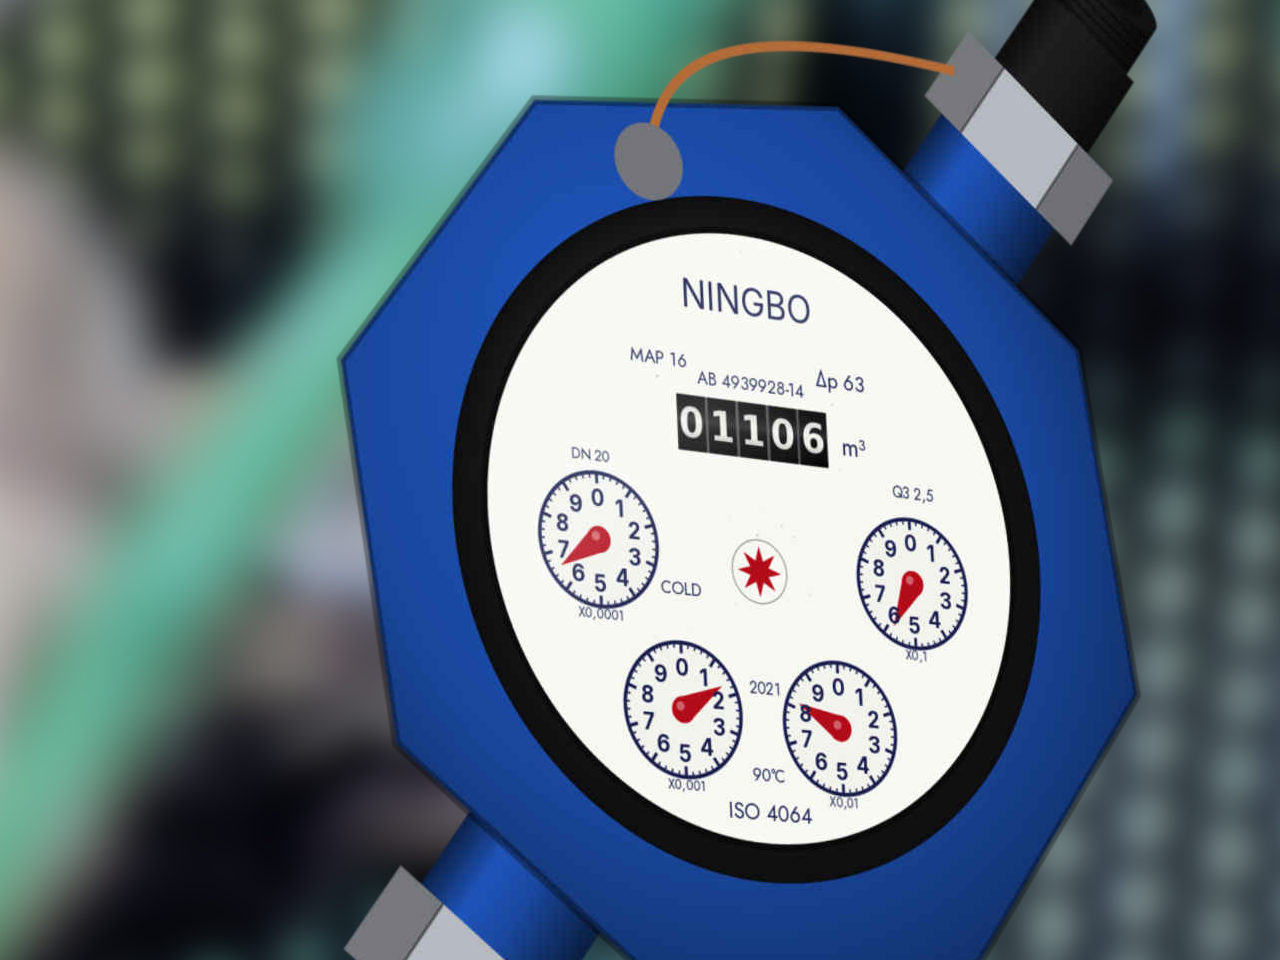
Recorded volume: 1106.5816 m³
